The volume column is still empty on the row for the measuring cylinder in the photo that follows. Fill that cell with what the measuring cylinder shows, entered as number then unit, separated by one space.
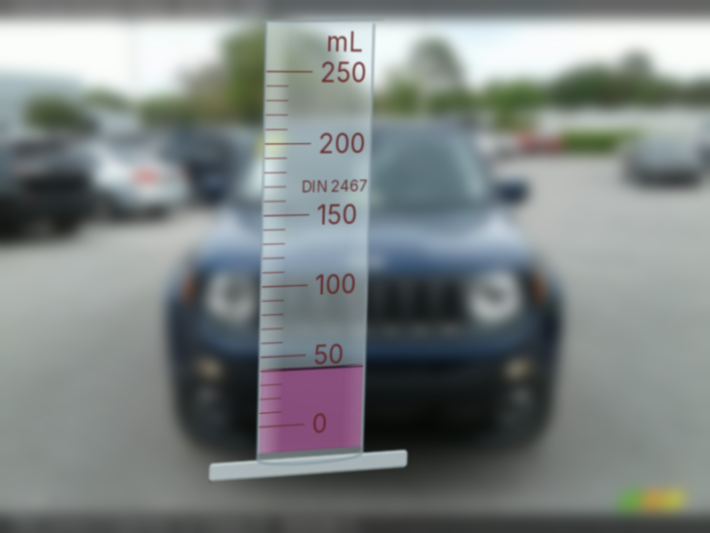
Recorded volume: 40 mL
